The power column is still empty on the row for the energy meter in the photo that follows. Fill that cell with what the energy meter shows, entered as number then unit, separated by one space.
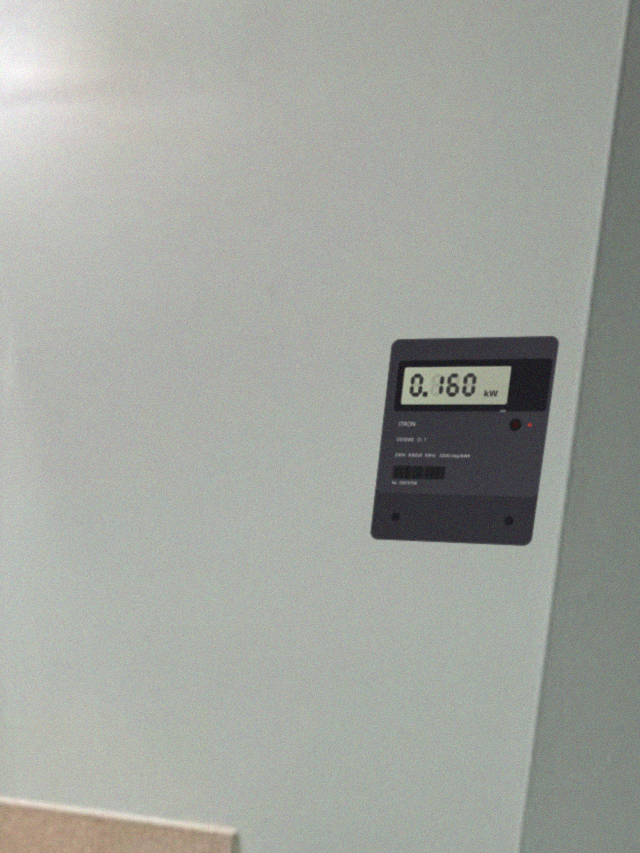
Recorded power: 0.160 kW
